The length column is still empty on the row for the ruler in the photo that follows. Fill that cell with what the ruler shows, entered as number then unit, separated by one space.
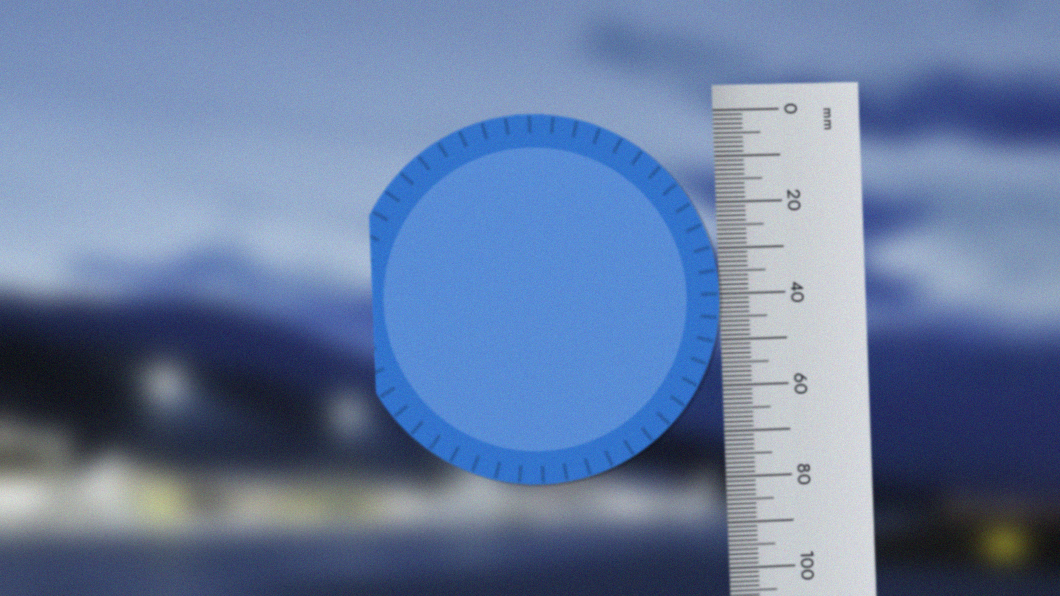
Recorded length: 80 mm
